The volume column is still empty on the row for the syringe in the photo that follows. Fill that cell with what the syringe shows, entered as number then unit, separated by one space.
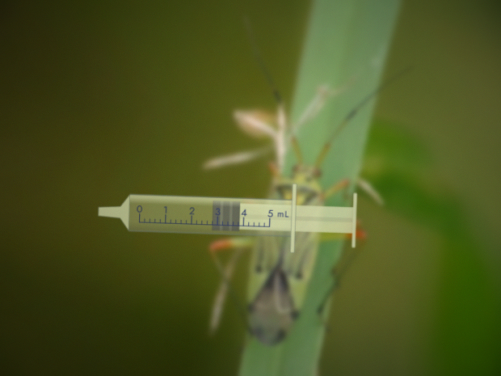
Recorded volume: 2.8 mL
